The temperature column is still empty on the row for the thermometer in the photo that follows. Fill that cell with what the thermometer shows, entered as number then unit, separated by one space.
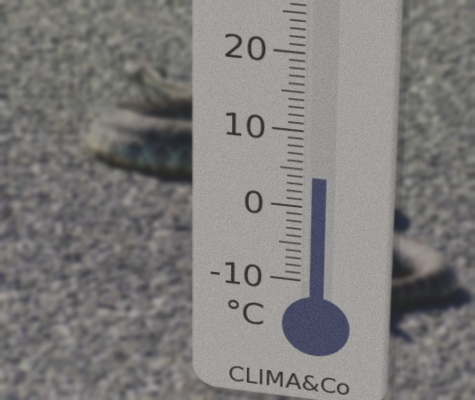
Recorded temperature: 4 °C
